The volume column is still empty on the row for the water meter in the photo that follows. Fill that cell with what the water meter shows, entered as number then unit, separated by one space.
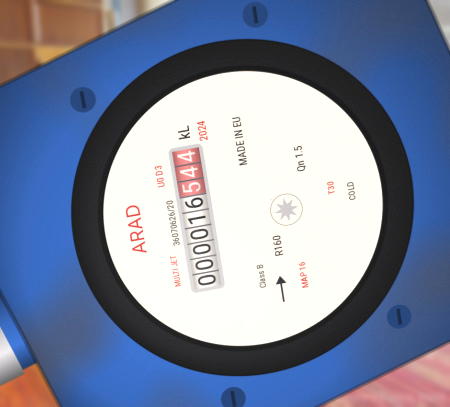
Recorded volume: 16.544 kL
